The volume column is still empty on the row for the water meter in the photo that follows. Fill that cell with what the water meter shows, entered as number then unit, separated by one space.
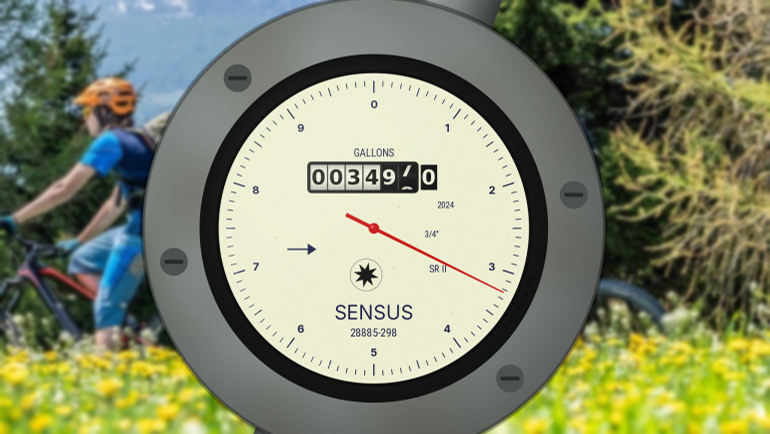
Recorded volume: 34973.2 gal
